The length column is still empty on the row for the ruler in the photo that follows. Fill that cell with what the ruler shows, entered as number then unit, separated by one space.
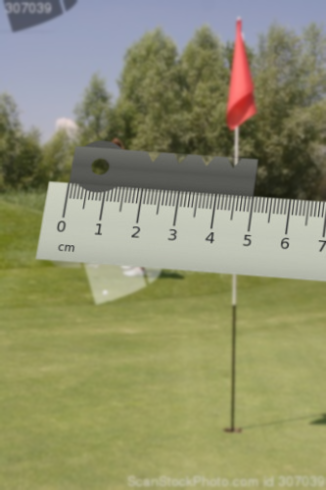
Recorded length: 5 cm
